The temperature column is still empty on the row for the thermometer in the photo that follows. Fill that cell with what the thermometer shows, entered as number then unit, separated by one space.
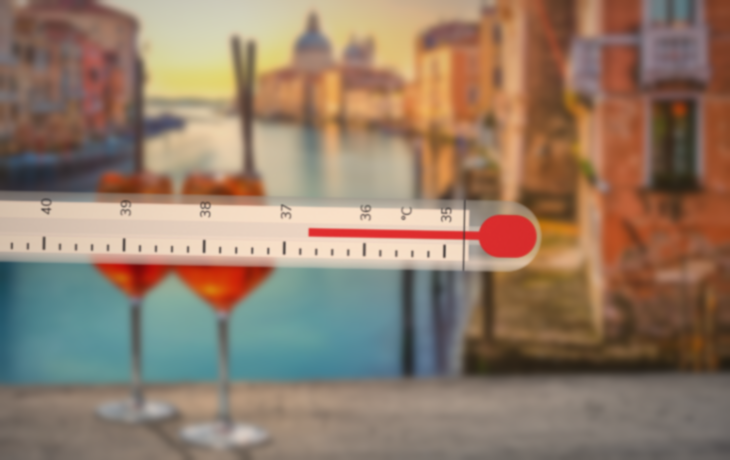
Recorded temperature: 36.7 °C
